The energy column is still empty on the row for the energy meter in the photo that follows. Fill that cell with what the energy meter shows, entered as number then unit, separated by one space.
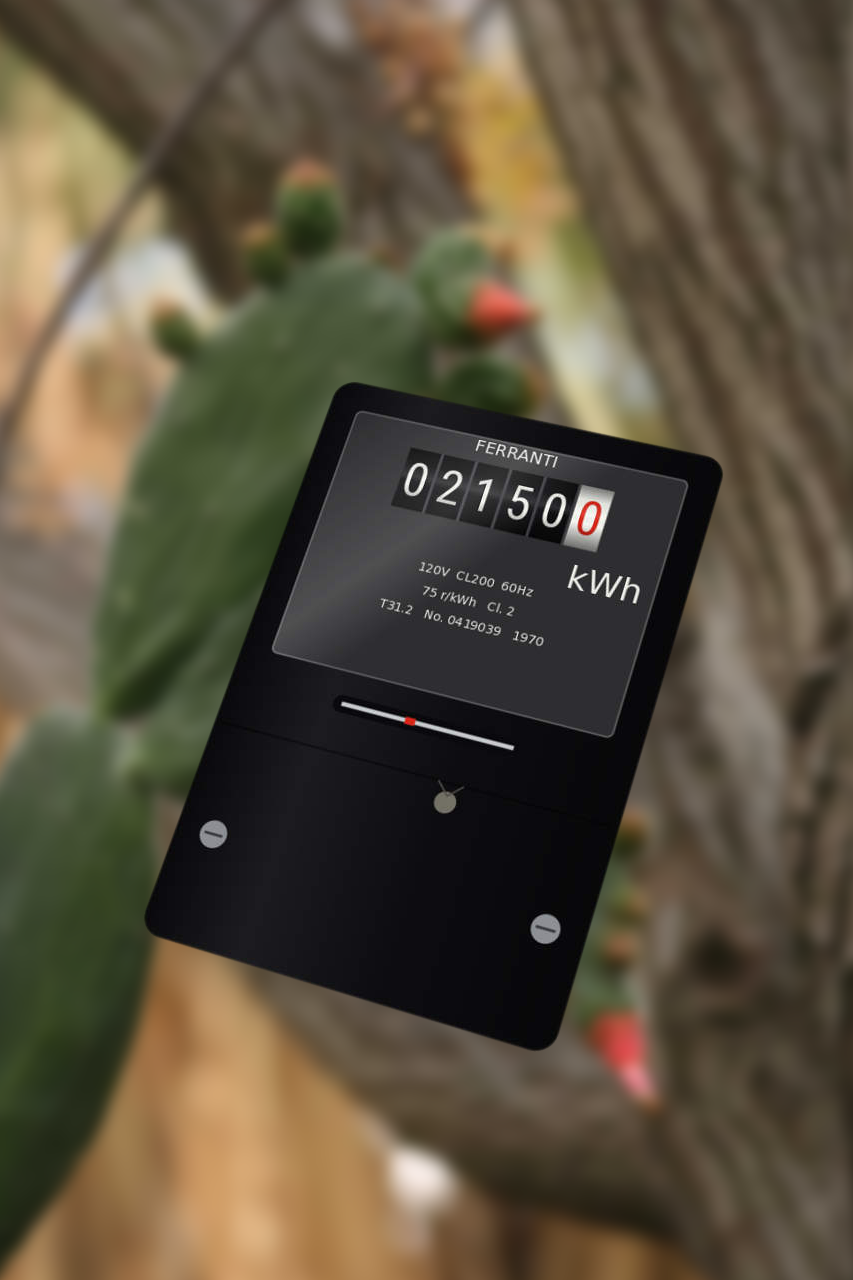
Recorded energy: 2150.0 kWh
